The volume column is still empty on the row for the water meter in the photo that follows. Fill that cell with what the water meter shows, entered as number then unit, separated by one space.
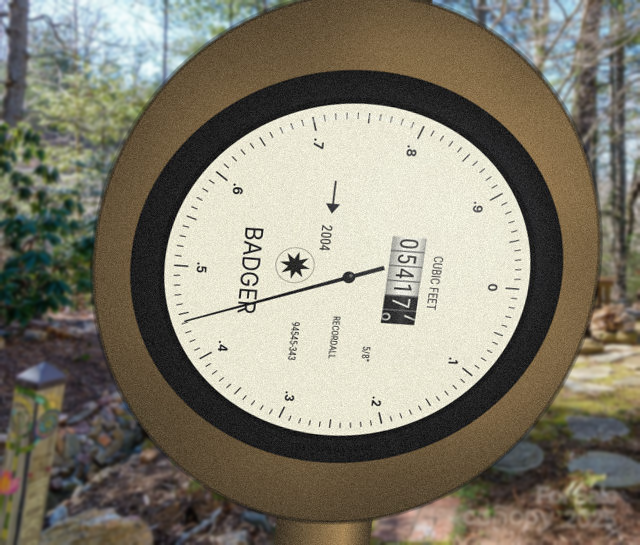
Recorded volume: 54177.44 ft³
